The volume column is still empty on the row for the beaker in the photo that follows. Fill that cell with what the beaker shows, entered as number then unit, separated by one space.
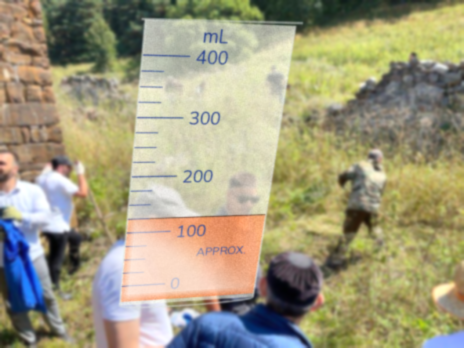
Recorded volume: 125 mL
